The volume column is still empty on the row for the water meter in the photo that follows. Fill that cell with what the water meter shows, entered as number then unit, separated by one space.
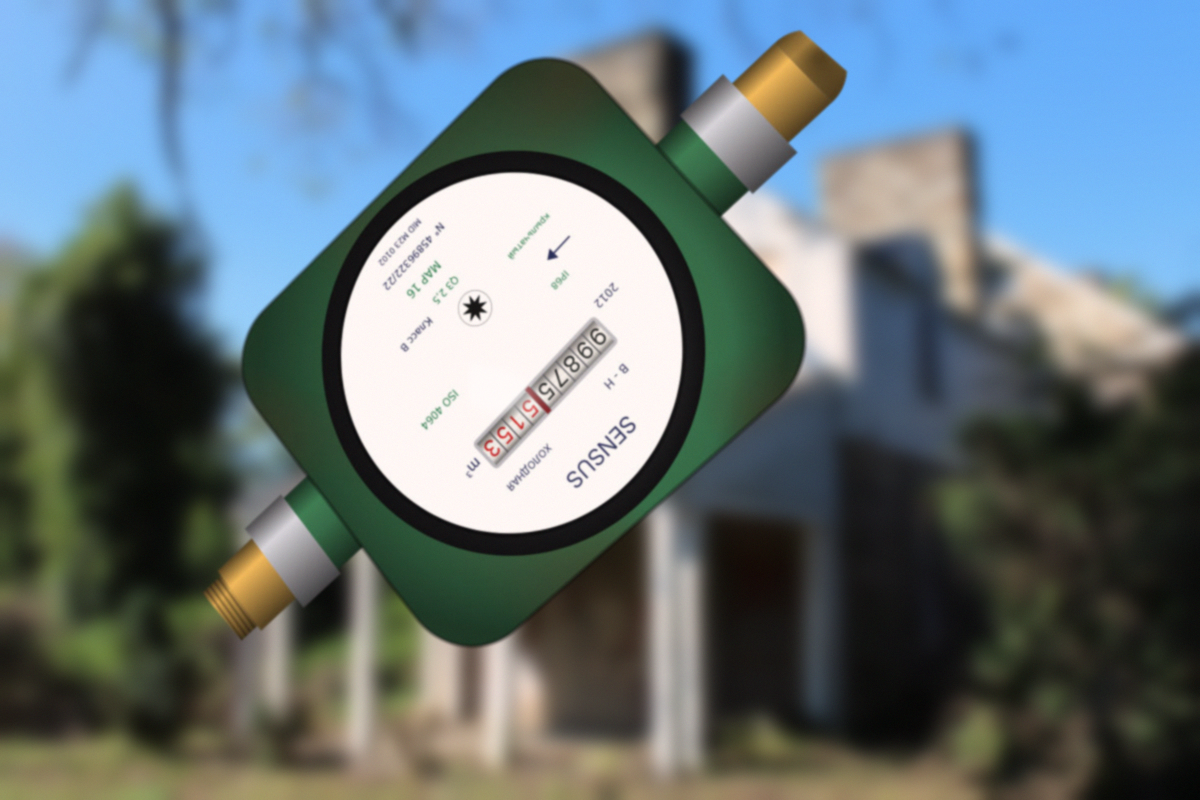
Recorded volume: 99875.5153 m³
